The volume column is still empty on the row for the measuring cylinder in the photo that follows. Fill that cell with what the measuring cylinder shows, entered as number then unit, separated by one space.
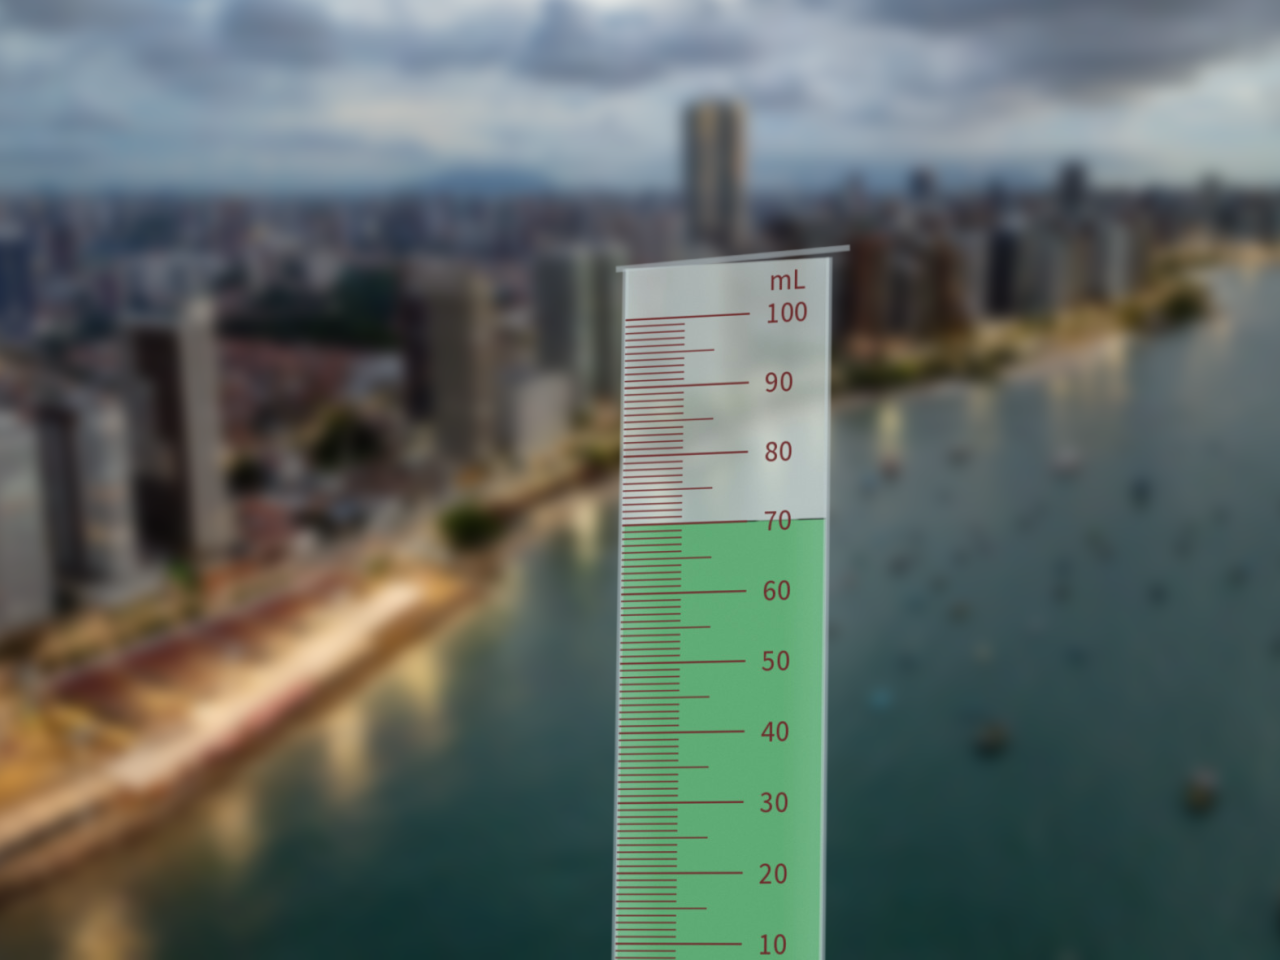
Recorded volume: 70 mL
